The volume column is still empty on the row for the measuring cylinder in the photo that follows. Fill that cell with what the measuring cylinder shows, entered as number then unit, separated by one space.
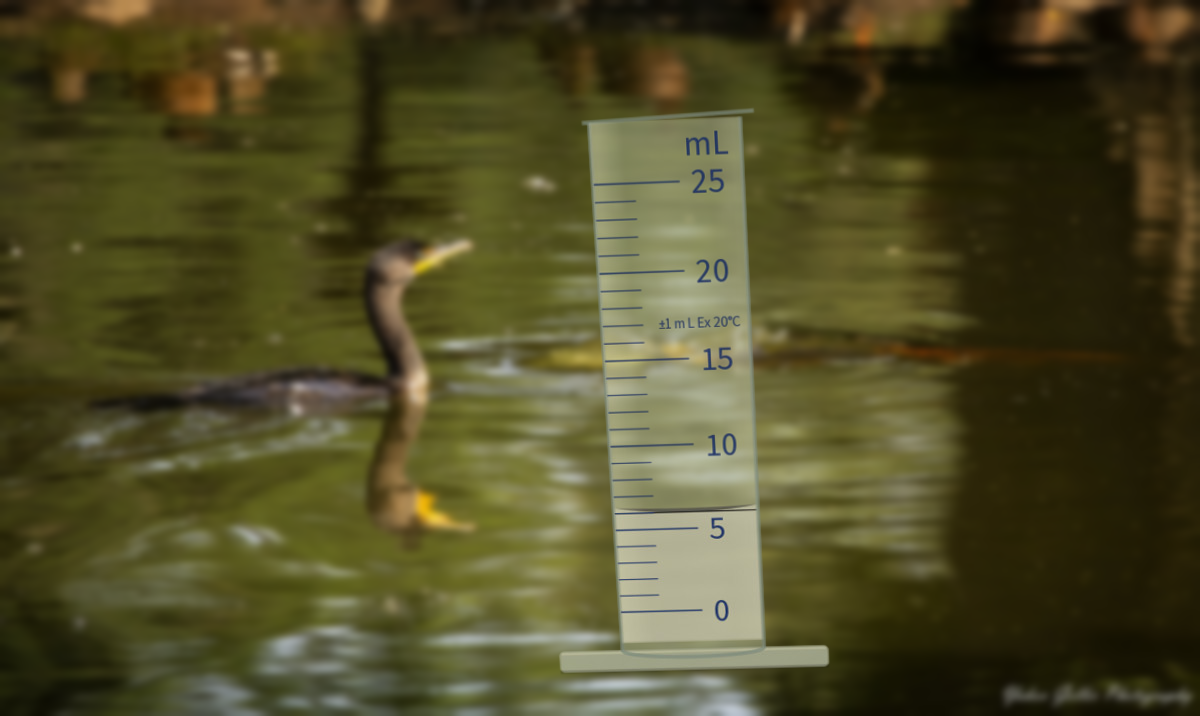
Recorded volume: 6 mL
